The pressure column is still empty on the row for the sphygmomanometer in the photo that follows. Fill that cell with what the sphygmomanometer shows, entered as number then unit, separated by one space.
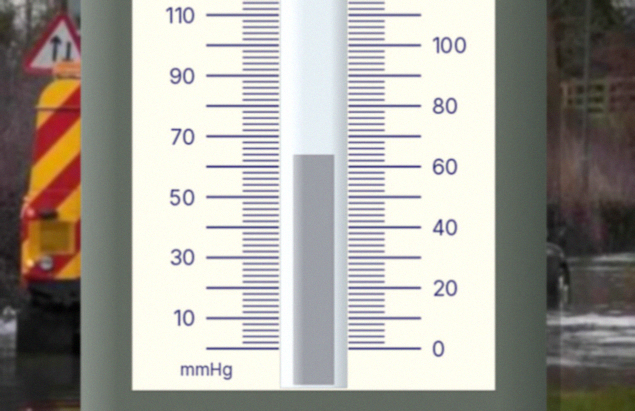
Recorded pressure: 64 mmHg
